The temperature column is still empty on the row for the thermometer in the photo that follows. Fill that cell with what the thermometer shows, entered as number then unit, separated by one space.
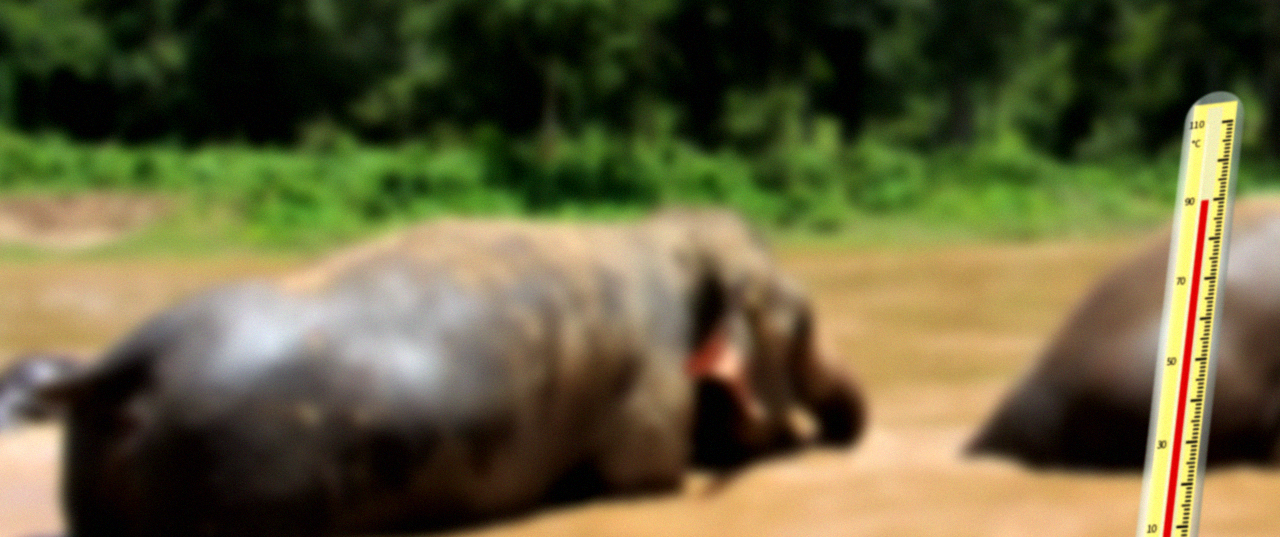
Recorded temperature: 90 °C
